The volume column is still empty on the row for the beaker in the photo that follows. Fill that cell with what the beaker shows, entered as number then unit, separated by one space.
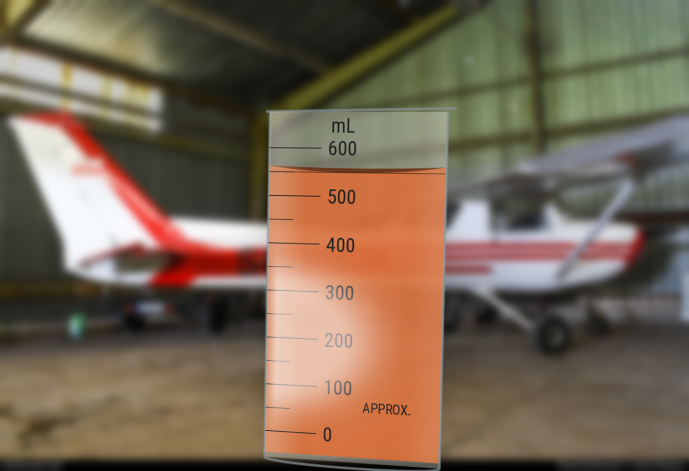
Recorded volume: 550 mL
